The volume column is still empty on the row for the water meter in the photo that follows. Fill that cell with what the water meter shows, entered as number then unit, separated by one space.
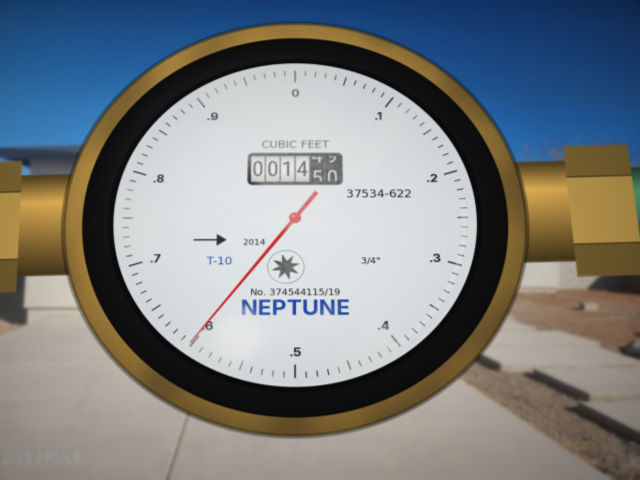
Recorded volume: 1449.60 ft³
